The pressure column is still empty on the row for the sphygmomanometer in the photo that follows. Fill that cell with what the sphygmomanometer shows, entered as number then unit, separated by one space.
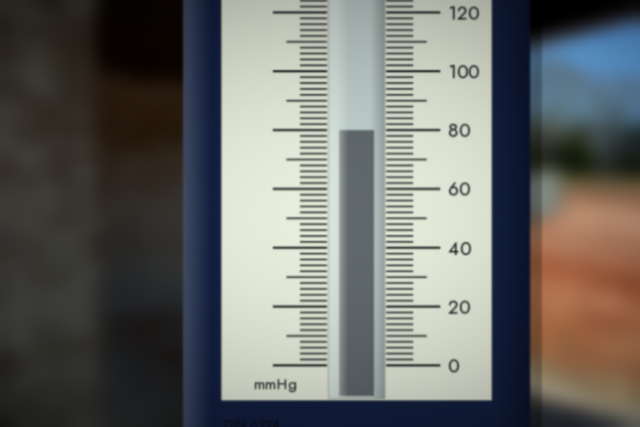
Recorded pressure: 80 mmHg
